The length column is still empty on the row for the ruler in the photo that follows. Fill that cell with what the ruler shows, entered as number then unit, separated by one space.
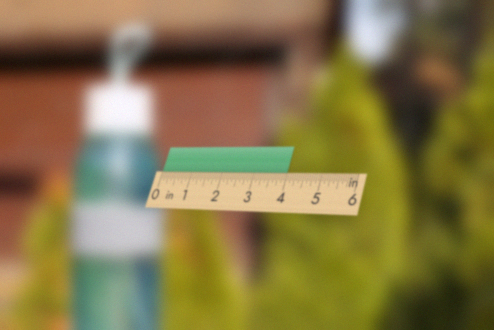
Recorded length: 4 in
